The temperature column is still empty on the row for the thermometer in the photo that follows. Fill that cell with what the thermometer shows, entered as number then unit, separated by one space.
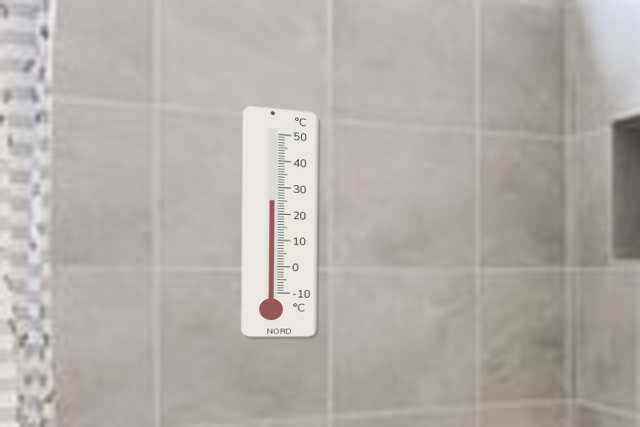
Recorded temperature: 25 °C
